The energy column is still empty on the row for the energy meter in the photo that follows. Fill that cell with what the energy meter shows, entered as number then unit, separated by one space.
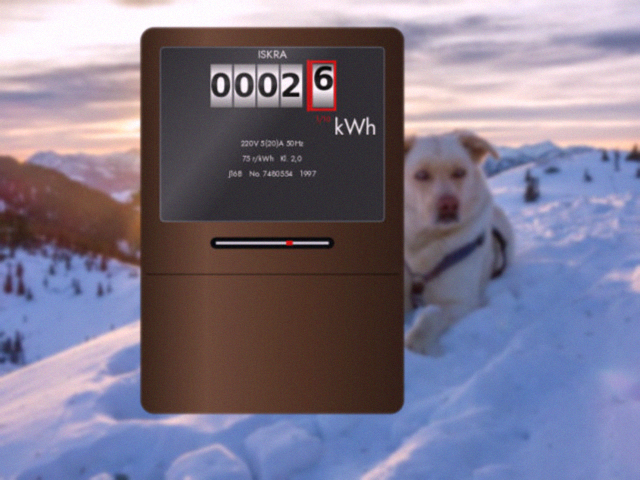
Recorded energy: 2.6 kWh
